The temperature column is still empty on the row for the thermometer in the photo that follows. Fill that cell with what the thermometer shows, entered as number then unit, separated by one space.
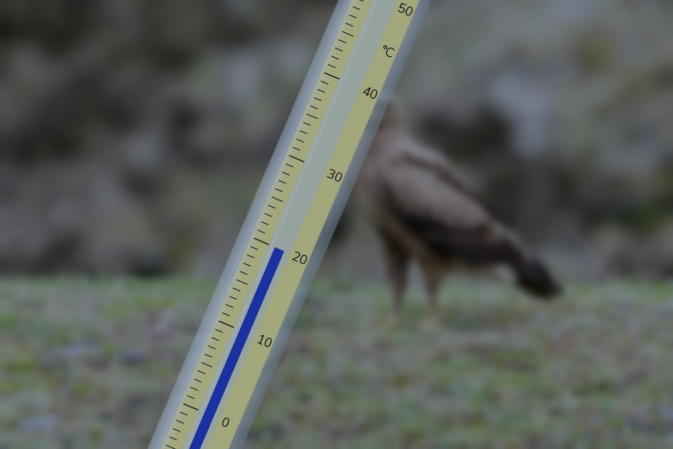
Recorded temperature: 20 °C
